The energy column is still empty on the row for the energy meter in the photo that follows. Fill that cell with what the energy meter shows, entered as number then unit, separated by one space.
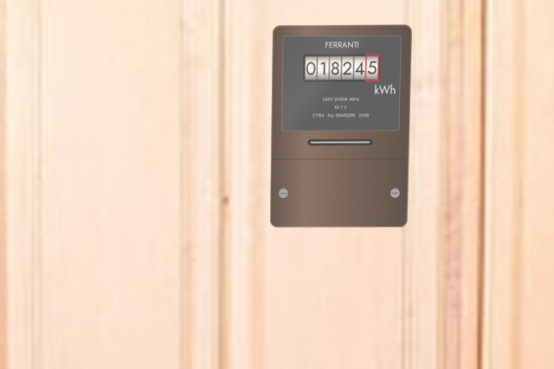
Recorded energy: 1824.5 kWh
